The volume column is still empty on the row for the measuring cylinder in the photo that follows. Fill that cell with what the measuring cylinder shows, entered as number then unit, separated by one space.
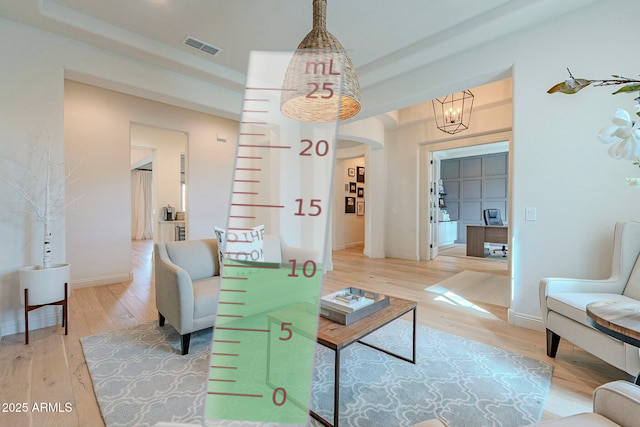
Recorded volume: 10 mL
